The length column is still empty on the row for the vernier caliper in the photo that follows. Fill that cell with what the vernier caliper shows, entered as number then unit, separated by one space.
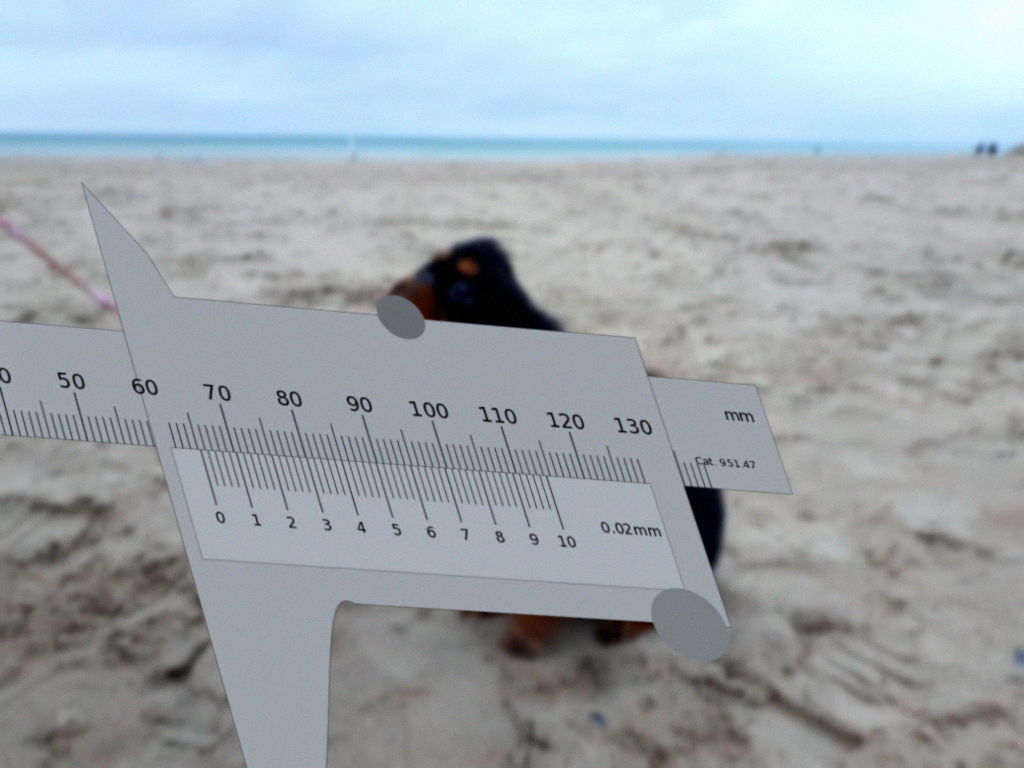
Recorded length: 65.4 mm
